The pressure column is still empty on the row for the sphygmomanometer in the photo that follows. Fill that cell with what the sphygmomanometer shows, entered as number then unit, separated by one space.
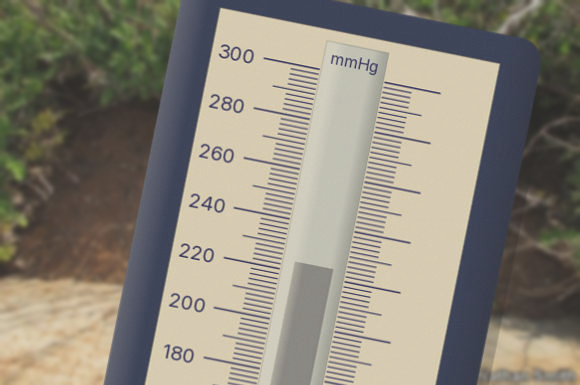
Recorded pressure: 224 mmHg
